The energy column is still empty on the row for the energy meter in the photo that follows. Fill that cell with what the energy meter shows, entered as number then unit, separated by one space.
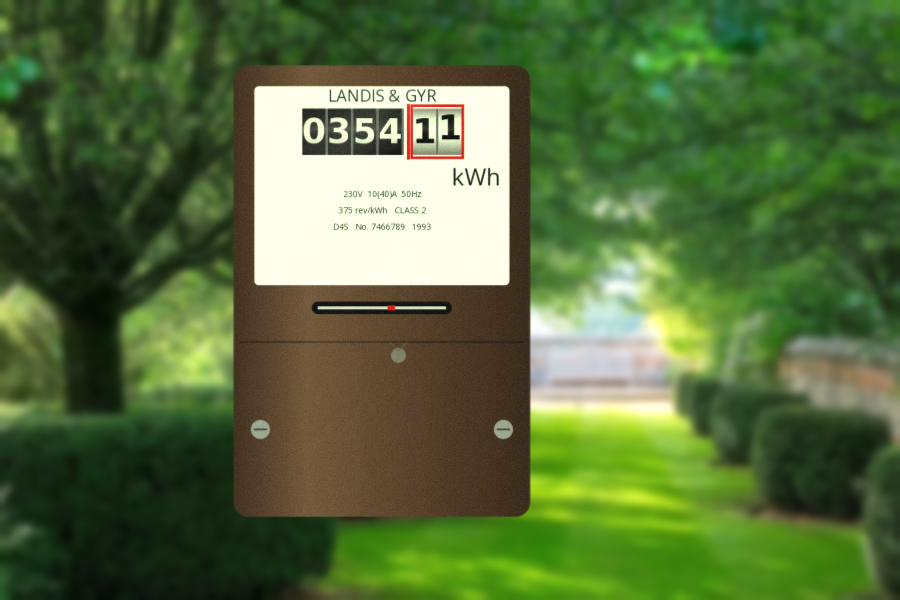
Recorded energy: 354.11 kWh
